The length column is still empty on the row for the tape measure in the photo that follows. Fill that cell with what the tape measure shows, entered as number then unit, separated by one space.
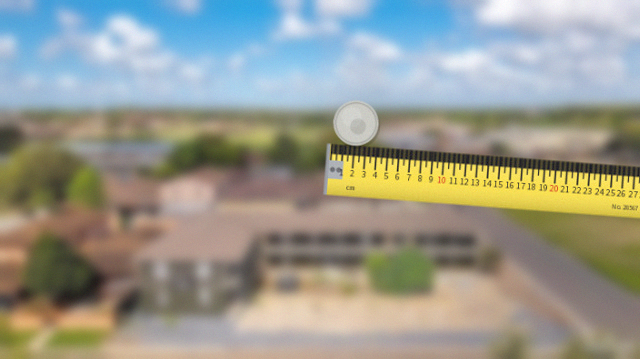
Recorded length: 4 cm
